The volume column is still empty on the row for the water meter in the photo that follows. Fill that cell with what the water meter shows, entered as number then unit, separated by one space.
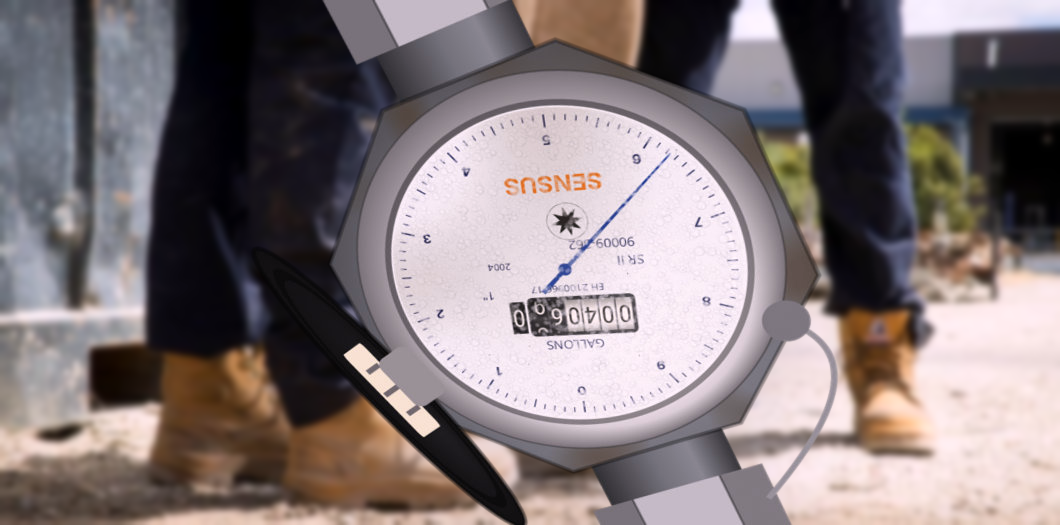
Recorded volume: 40686.2 gal
